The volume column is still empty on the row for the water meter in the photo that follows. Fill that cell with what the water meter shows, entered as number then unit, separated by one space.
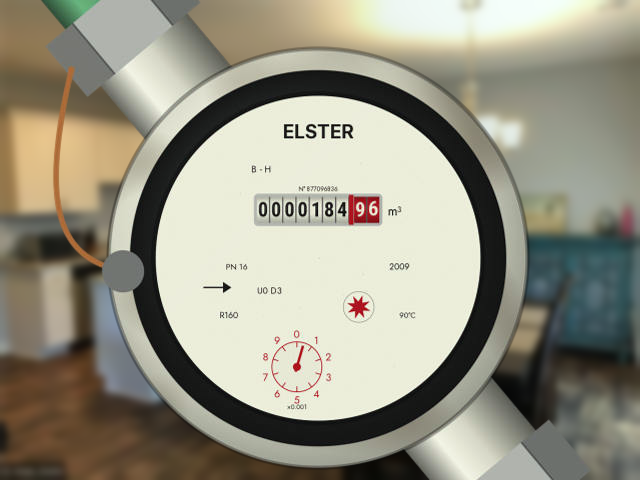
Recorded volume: 184.960 m³
